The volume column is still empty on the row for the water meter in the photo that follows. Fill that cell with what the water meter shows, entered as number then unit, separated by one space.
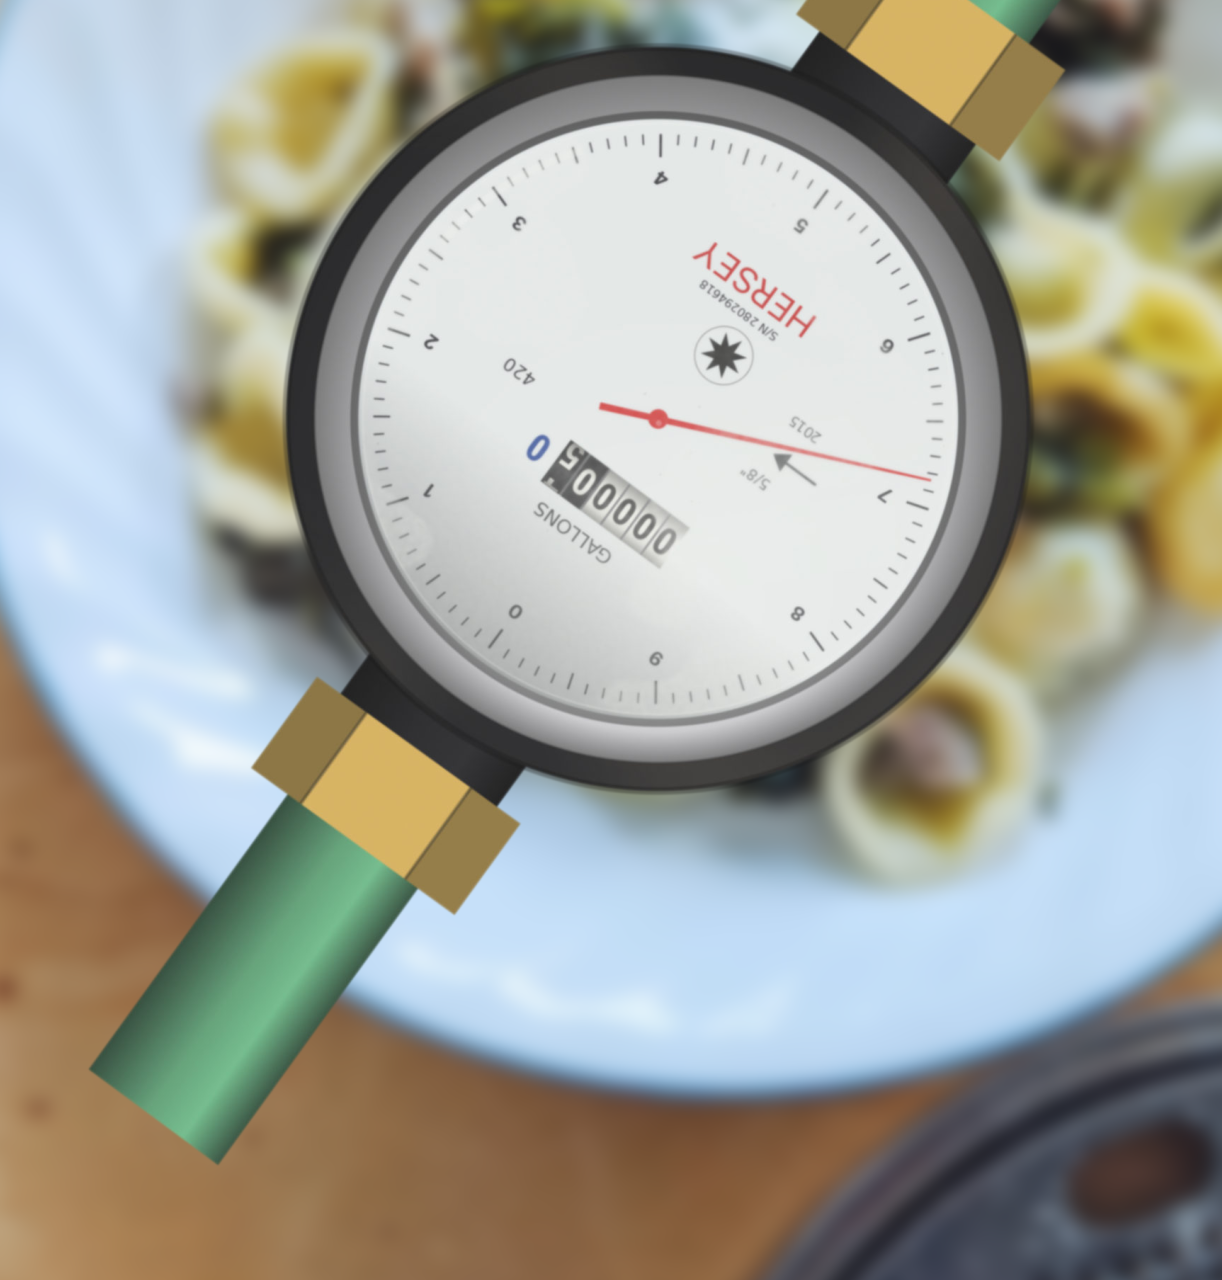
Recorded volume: 46.8 gal
